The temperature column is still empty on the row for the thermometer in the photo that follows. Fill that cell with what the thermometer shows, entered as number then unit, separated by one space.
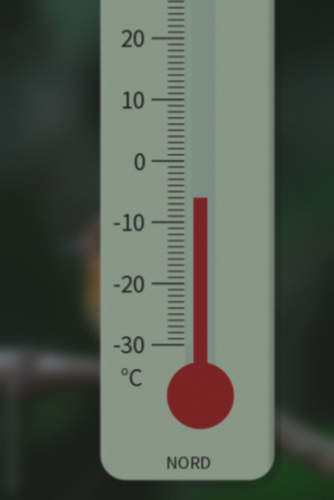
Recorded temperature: -6 °C
